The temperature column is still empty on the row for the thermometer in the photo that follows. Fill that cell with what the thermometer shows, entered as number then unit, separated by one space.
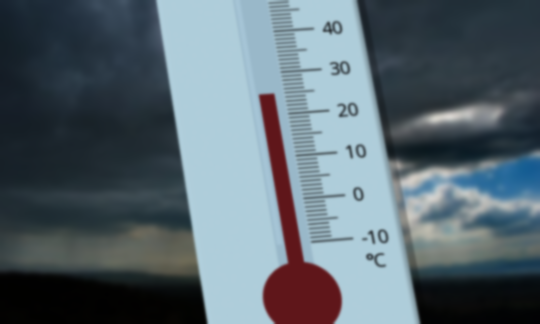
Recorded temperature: 25 °C
